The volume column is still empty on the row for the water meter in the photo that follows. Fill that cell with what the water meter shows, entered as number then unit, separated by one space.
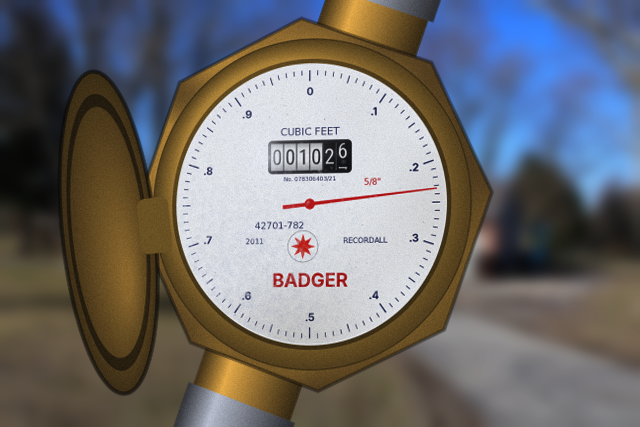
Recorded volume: 1026.23 ft³
